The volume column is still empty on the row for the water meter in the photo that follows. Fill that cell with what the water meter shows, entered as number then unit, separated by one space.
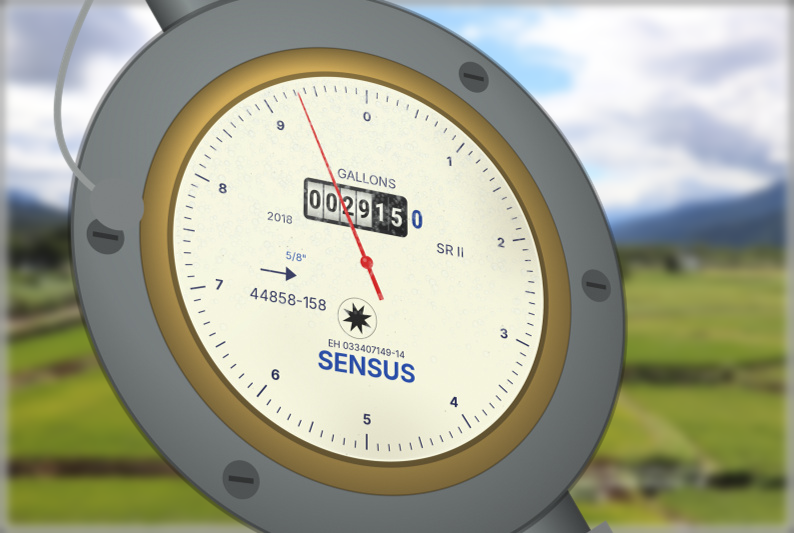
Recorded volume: 29149.3 gal
